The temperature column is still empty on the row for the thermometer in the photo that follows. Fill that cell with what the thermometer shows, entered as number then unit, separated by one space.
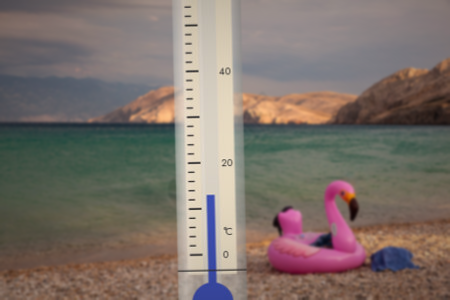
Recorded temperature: 13 °C
